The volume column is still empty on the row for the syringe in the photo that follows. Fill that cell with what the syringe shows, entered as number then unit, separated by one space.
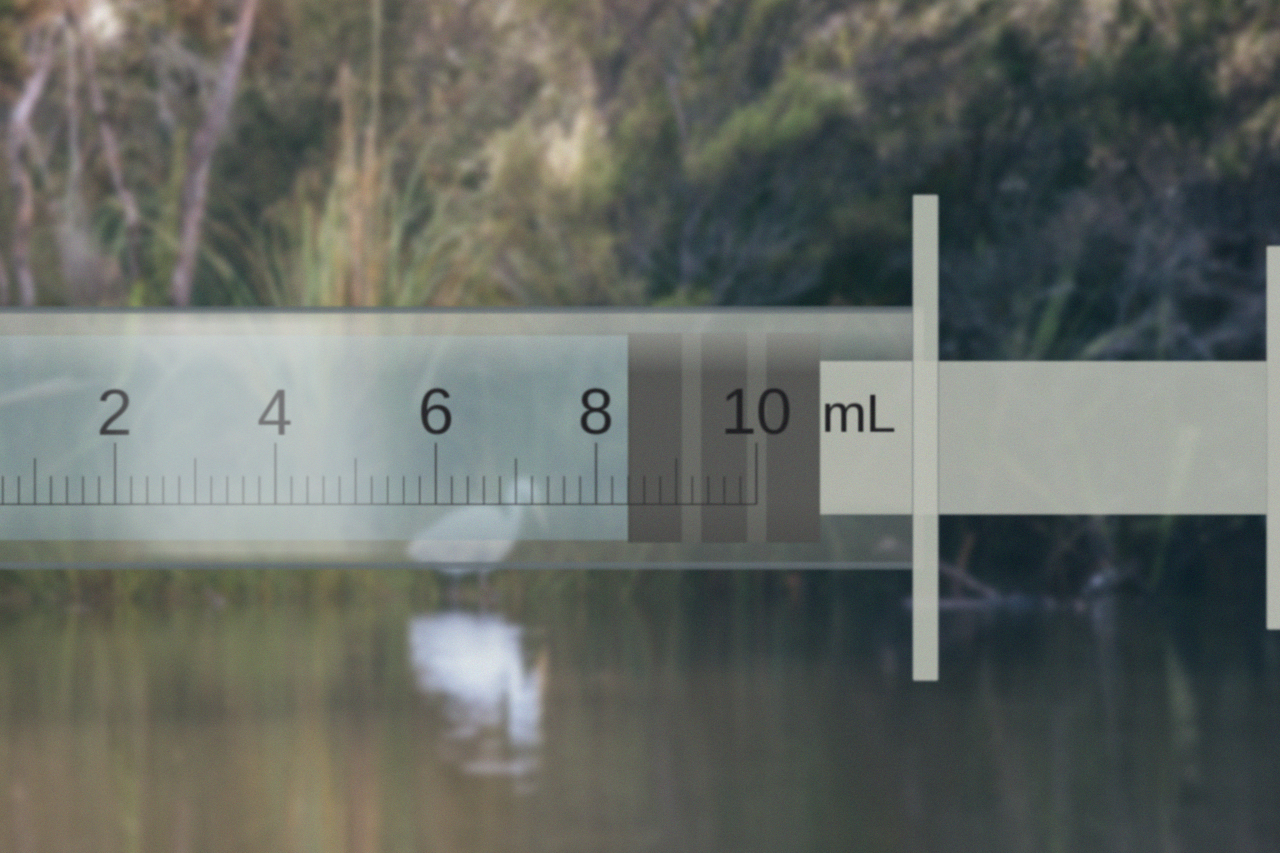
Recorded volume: 8.4 mL
